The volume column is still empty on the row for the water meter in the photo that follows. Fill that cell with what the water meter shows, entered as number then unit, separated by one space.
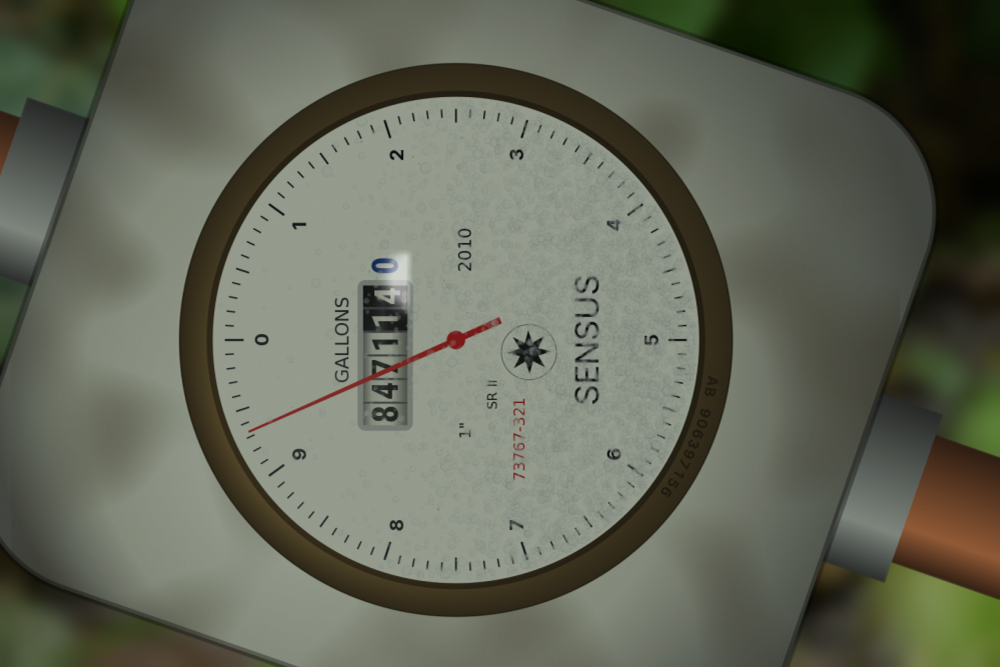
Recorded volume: 8471139.3 gal
